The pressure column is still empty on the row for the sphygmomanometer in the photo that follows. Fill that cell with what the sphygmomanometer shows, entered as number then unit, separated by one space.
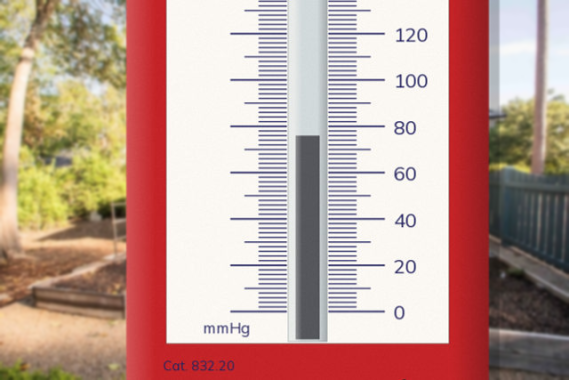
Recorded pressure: 76 mmHg
